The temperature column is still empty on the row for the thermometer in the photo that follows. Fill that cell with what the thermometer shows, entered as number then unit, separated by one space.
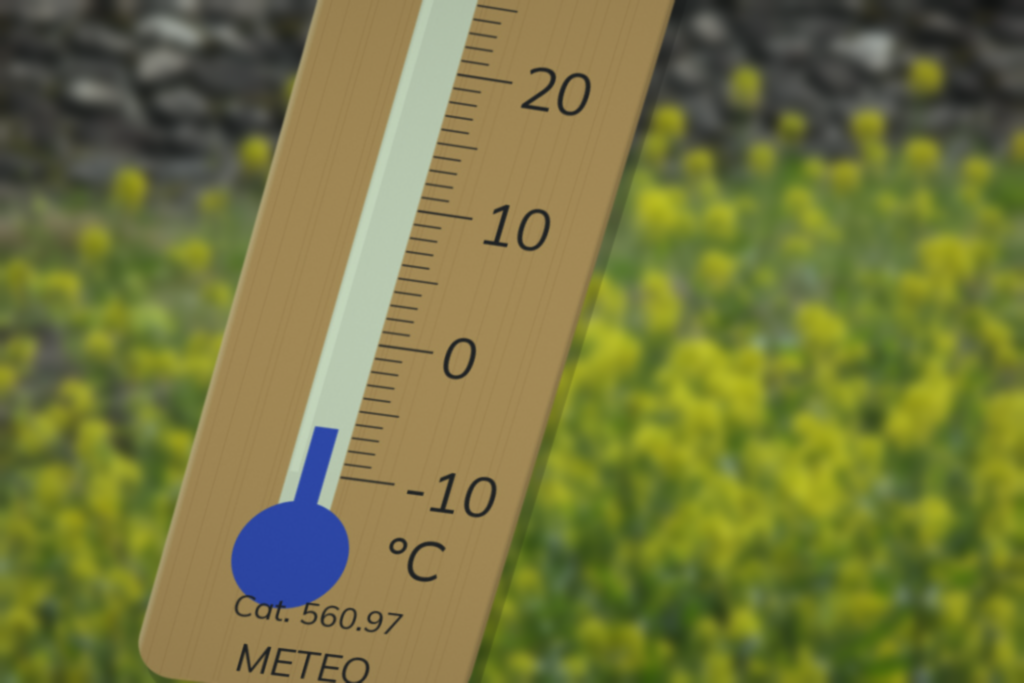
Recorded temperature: -6.5 °C
